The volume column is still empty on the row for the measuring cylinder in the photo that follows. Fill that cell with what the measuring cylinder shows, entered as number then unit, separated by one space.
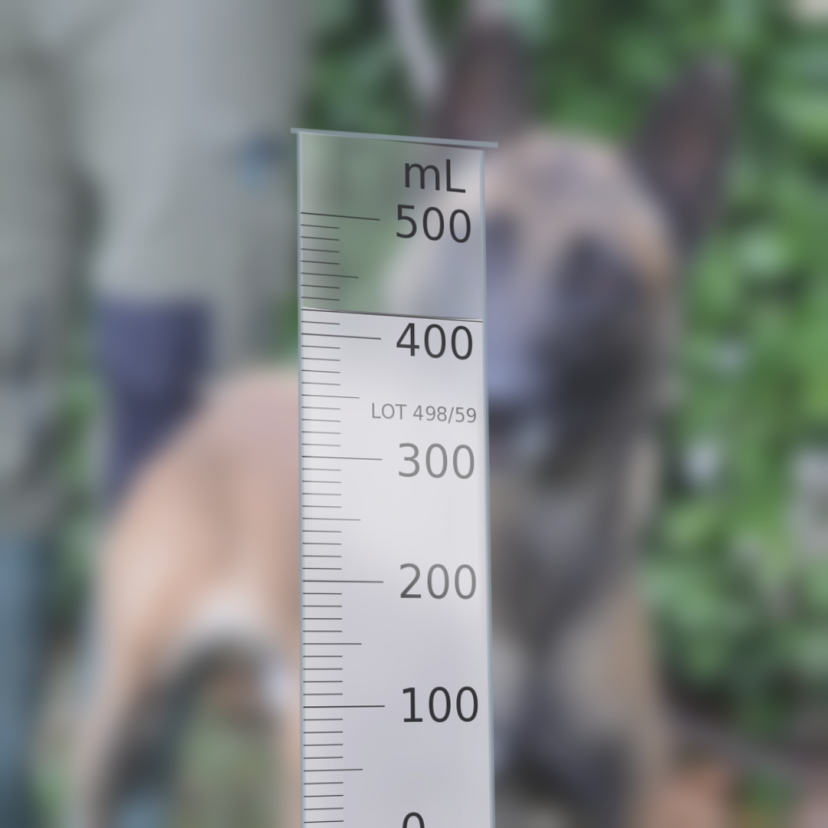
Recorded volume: 420 mL
